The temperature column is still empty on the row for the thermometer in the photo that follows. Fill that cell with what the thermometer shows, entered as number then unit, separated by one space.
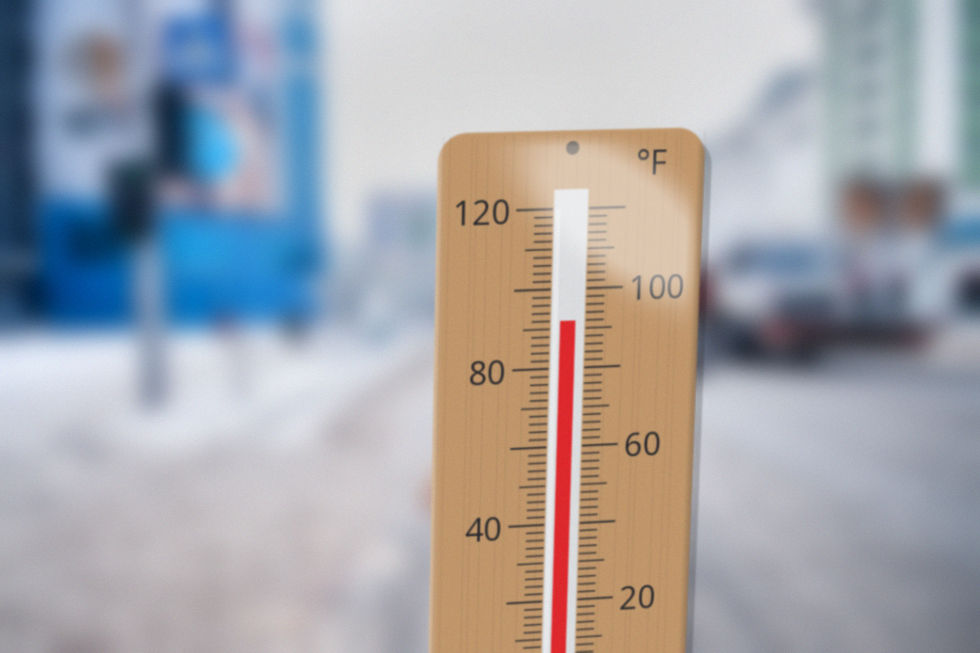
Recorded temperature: 92 °F
